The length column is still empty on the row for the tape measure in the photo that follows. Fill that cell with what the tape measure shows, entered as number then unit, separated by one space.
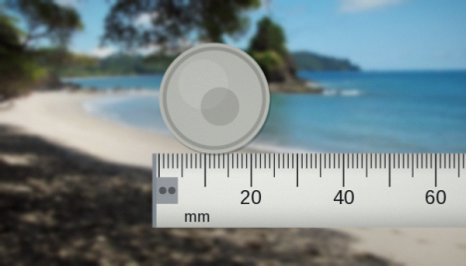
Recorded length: 24 mm
